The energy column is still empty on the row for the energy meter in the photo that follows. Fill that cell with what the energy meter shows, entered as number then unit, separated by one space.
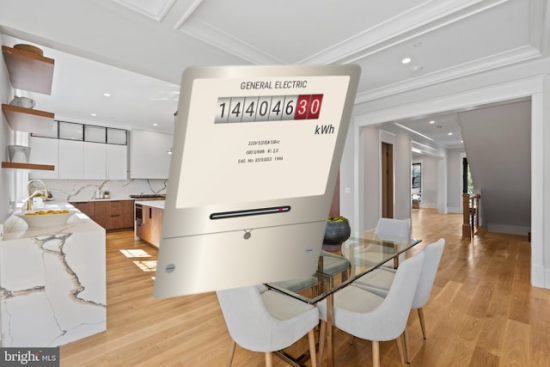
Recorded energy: 144046.30 kWh
